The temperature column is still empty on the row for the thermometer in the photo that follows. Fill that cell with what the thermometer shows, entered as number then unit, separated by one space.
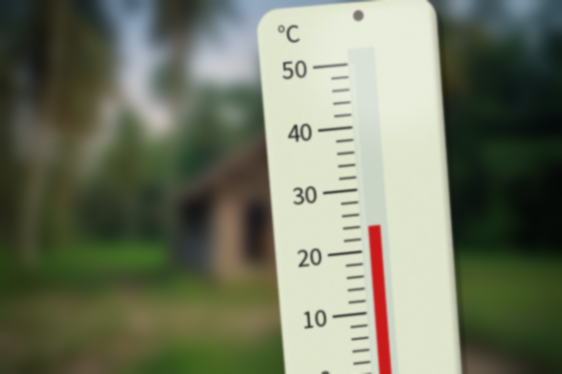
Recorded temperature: 24 °C
